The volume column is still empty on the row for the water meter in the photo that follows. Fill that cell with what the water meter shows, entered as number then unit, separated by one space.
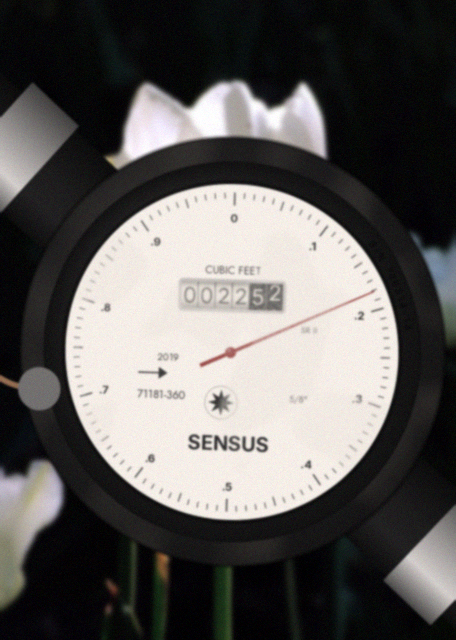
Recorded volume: 2252.18 ft³
